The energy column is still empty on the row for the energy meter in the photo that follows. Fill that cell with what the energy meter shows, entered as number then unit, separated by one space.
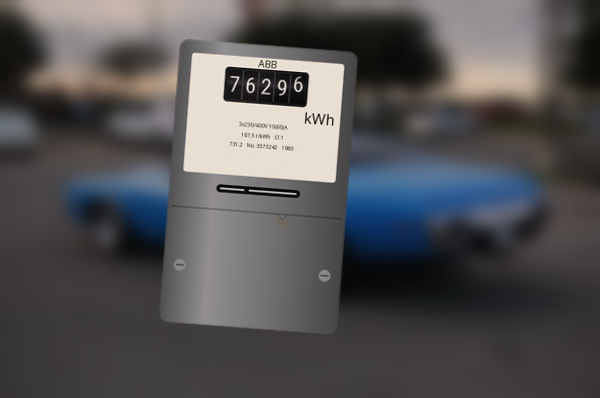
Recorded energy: 76296 kWh
